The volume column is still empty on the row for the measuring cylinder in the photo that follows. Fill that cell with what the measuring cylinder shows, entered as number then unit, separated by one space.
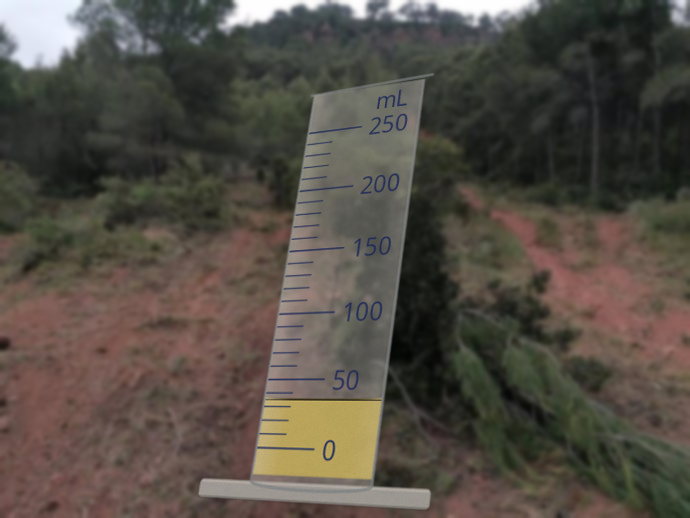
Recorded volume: 35 mL
